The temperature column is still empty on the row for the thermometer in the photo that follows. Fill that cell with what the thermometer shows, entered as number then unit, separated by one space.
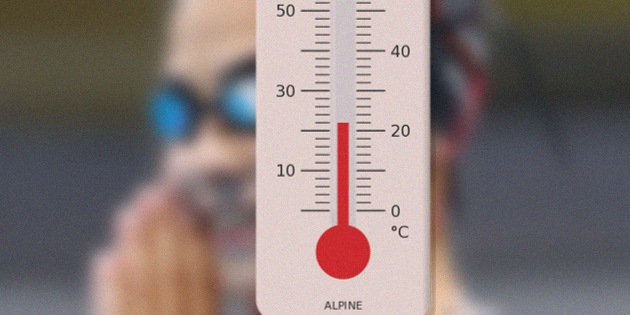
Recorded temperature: 22 °C
